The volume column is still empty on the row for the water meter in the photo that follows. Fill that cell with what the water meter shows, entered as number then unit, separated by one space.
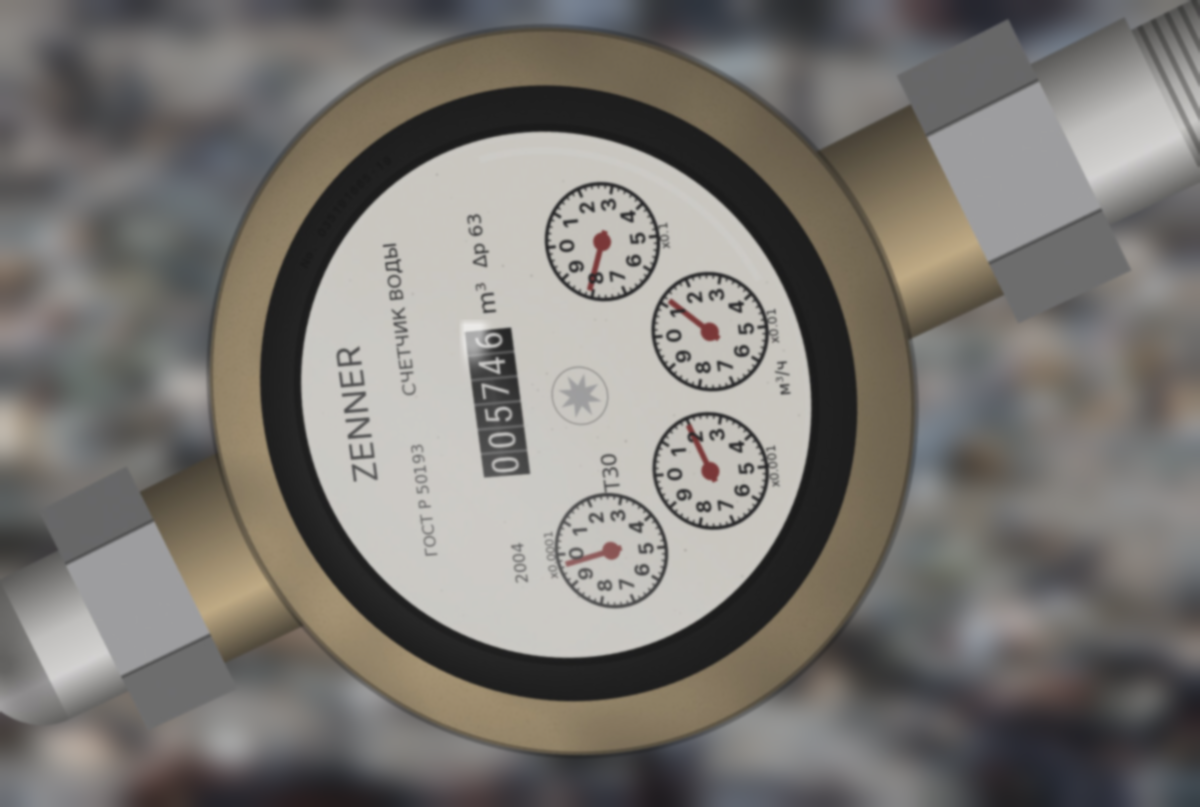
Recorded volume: 5746.8119 m³
